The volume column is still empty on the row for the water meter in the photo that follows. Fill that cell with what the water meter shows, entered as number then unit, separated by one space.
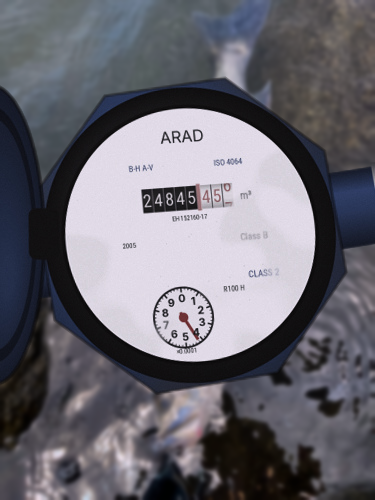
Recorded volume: 24845.4564 m³
